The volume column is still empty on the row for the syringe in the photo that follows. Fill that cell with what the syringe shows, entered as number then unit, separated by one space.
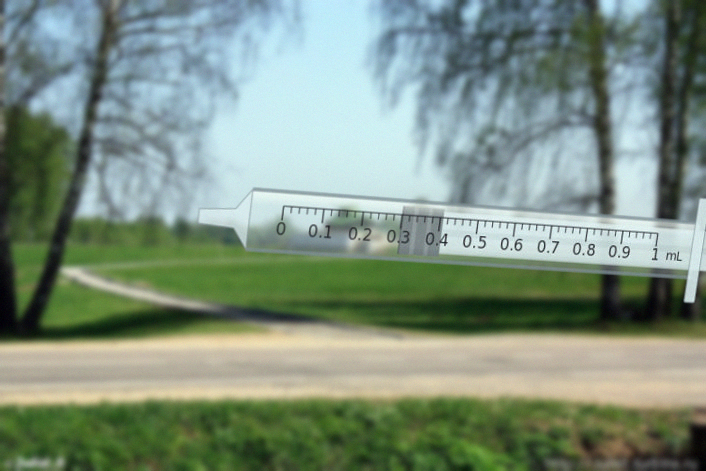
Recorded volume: 0.3 mL
